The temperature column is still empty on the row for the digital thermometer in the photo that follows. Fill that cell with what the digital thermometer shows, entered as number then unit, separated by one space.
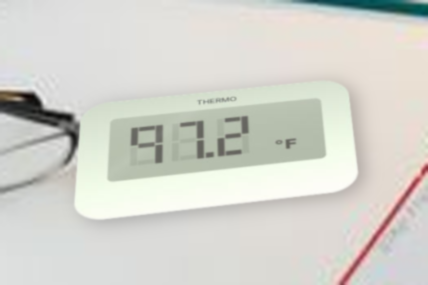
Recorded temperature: 97.2 °F
